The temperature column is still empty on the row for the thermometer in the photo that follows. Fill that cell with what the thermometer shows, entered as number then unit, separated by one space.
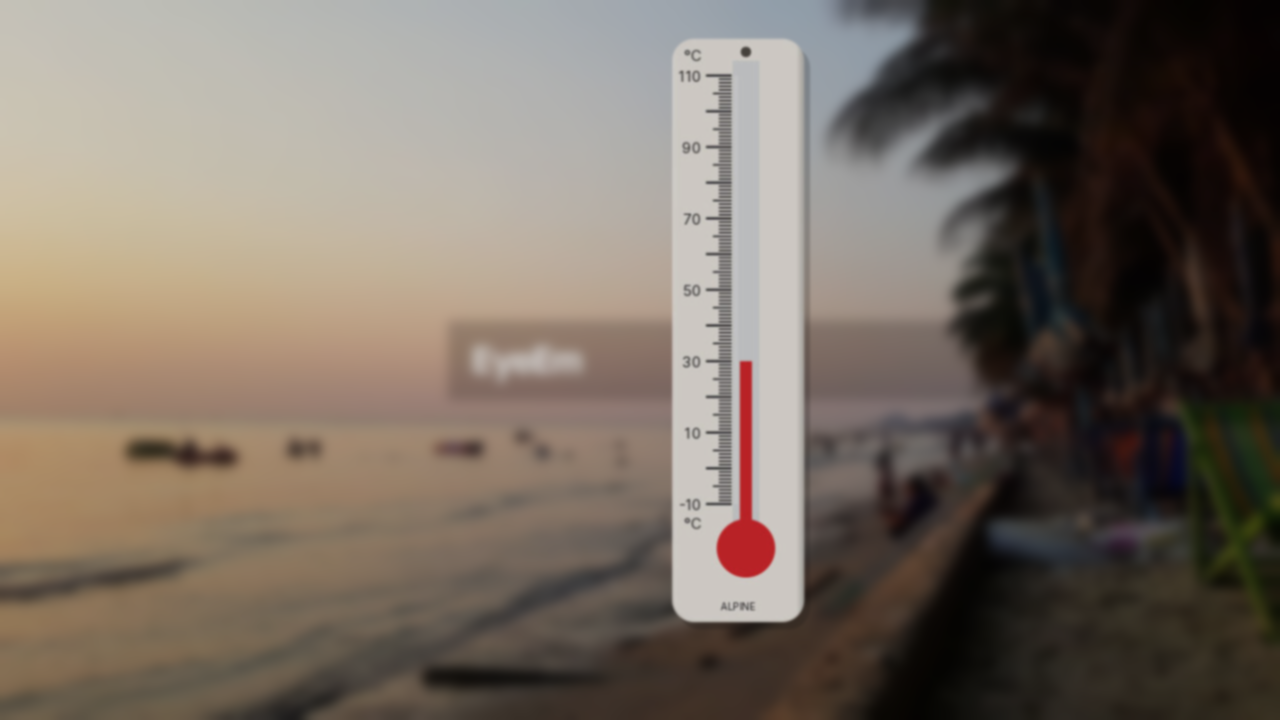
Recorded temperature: 30 °C
